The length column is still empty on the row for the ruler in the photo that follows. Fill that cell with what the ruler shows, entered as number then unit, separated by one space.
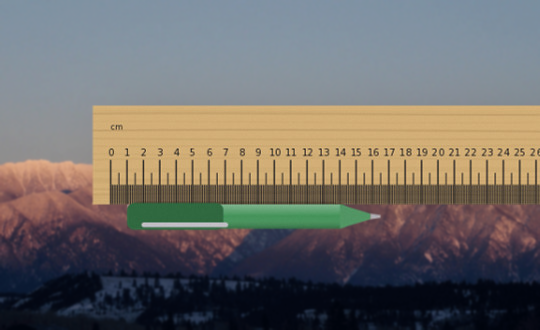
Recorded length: 15.5 cm
